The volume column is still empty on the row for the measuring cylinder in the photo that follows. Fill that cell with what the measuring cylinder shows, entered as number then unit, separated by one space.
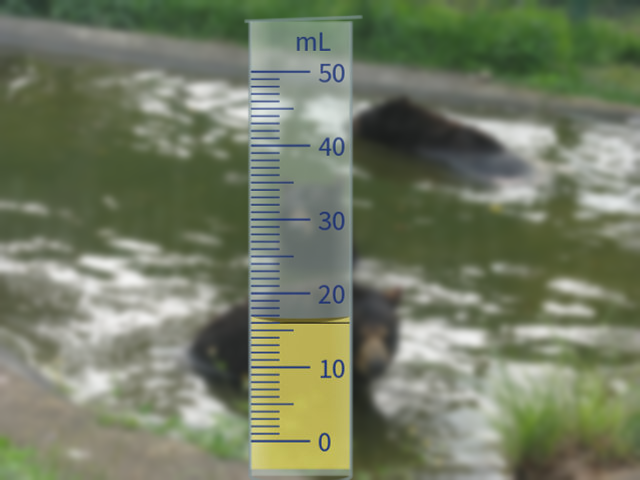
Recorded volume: 16 mL
